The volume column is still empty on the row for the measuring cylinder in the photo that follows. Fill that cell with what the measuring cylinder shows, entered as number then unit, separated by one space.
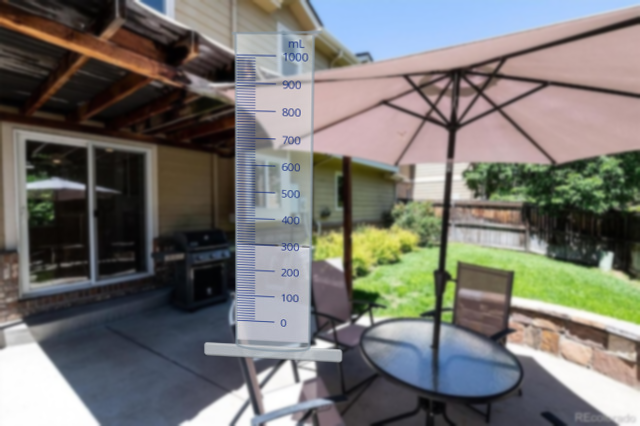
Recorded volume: 300 mL
